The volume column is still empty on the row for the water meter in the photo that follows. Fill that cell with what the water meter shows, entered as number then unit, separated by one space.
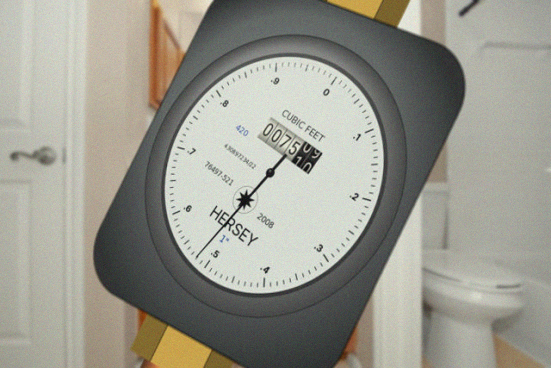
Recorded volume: 7509.52 ft³
